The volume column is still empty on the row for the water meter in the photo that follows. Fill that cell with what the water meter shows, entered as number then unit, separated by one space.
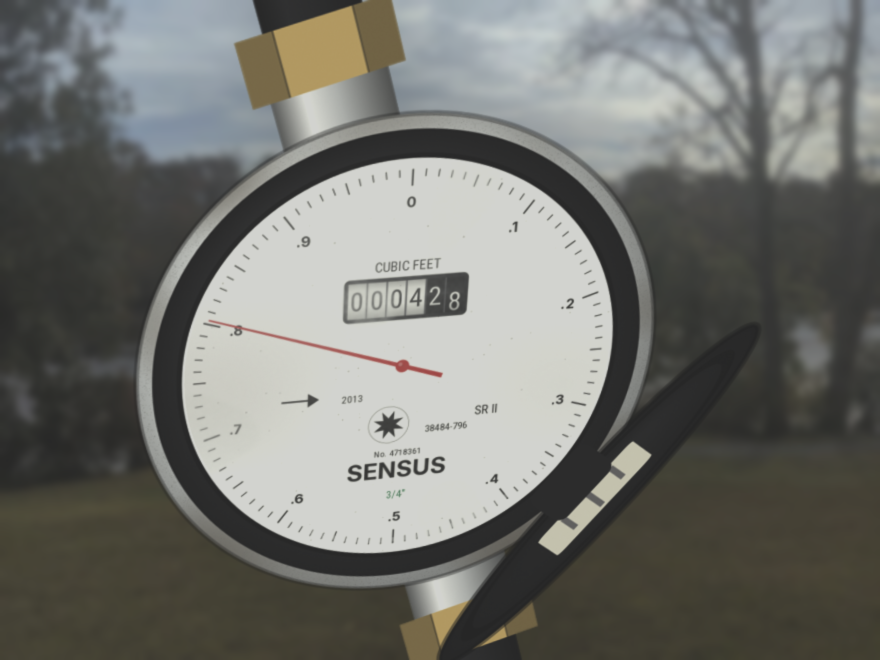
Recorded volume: 427.80 ft³
